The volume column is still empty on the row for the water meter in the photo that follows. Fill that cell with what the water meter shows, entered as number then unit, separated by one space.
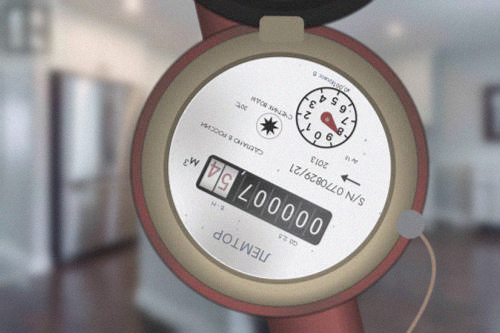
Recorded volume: 7.538 m³
